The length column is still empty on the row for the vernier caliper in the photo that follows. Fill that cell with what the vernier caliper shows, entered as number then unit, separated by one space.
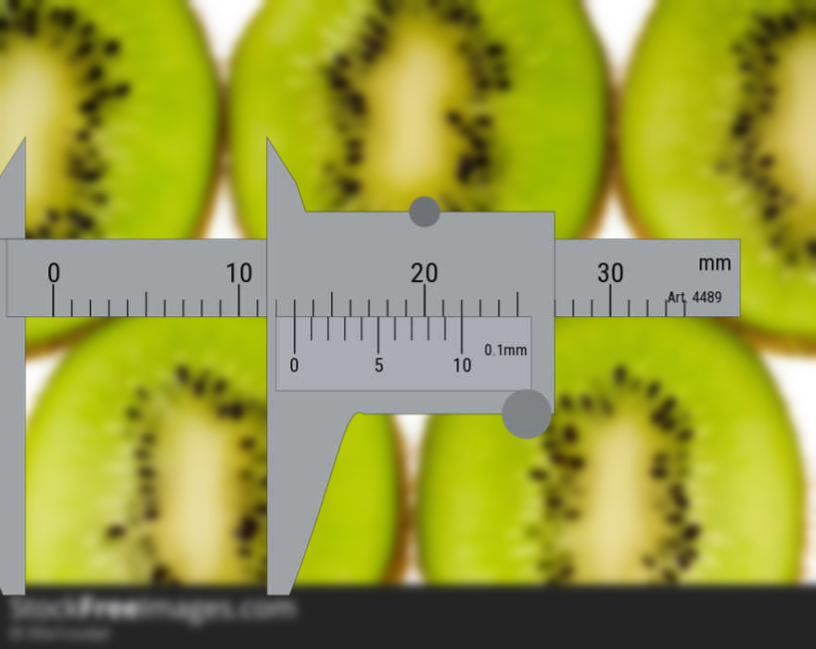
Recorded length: 13.0 mm
